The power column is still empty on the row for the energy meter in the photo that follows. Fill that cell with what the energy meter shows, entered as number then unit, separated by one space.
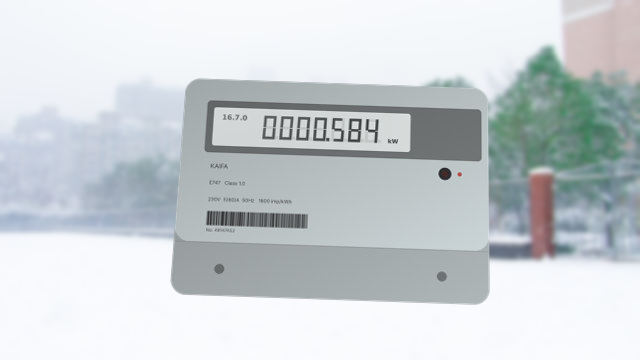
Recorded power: 0.584 kW
